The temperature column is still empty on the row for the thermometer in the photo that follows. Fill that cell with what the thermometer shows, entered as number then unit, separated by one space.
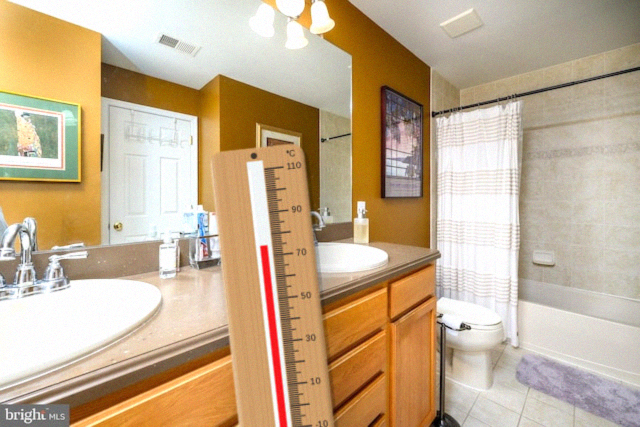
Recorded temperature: 75 °C
